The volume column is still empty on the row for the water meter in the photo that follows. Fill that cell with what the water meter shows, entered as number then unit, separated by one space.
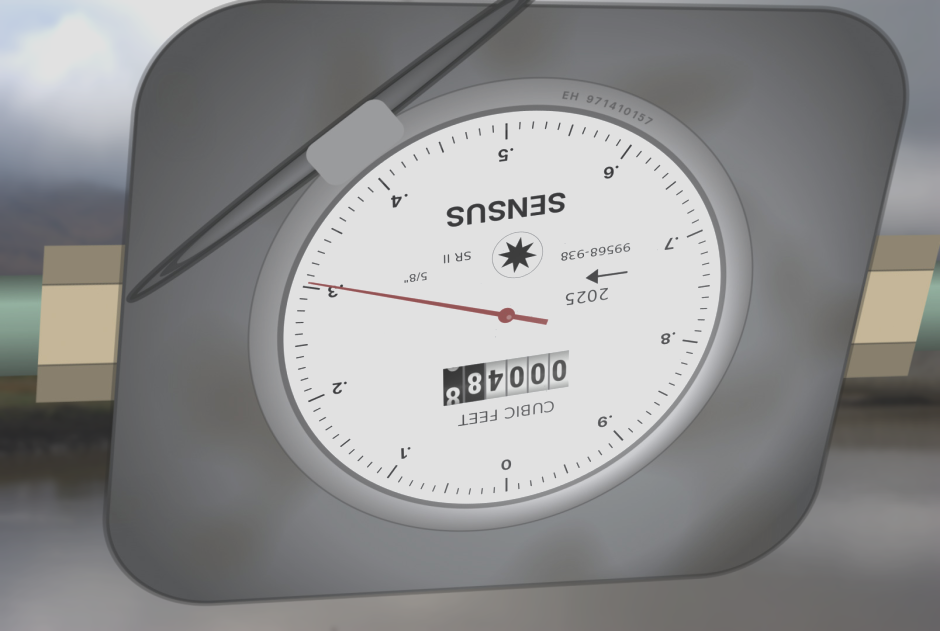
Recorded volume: 488.30 ft³
